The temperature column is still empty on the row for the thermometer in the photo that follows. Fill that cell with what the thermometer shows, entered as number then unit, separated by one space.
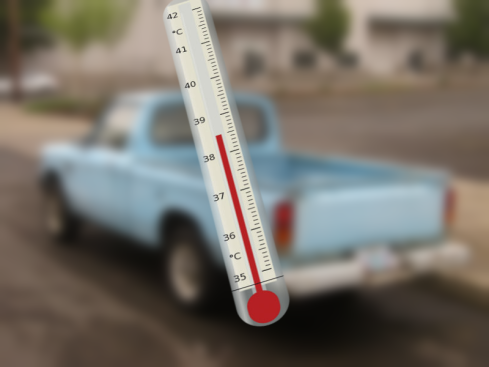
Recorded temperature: 38.5 °C
